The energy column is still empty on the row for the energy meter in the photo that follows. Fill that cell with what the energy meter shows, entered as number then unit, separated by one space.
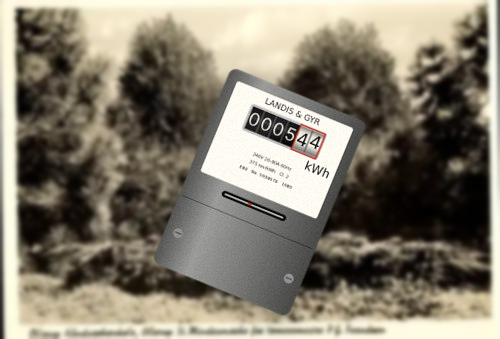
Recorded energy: 5.44 kWh
